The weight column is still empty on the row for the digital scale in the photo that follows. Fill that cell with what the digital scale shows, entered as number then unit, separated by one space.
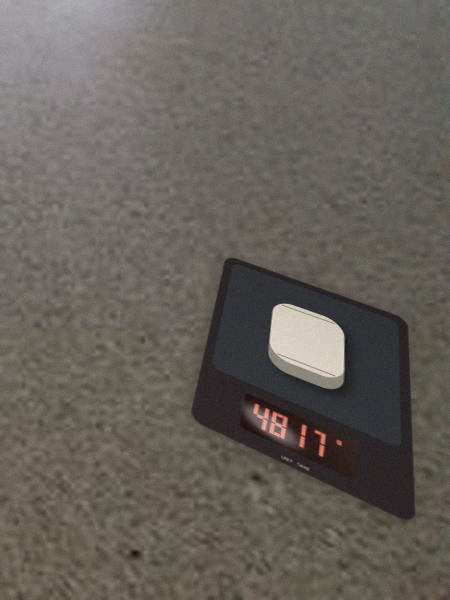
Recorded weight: 4817 g
